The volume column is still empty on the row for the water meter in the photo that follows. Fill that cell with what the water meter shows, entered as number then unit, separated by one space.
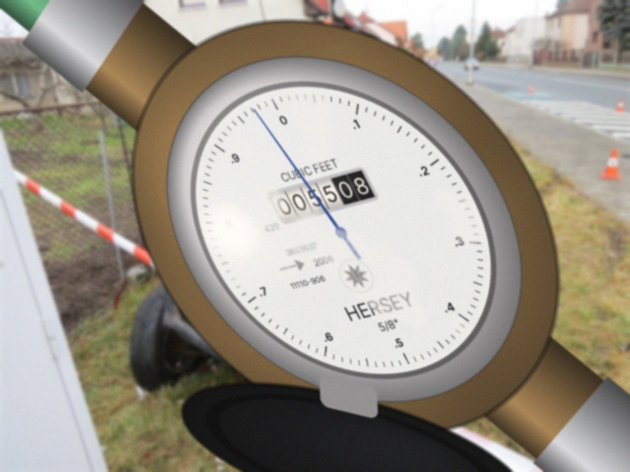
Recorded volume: 5507.97 ft³
